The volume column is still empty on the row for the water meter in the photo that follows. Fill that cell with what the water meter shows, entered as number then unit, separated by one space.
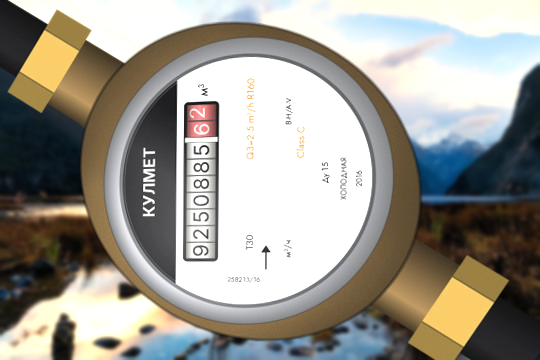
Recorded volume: 9250885.62 m³
